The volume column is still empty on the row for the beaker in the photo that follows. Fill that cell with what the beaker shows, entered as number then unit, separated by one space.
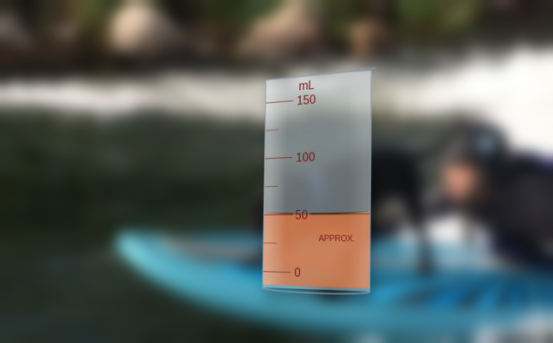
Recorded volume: 50 mL
